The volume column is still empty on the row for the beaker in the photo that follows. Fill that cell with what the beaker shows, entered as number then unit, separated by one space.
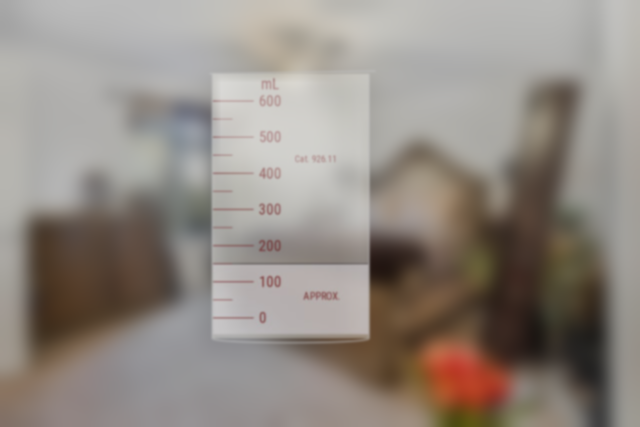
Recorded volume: 150 mL
